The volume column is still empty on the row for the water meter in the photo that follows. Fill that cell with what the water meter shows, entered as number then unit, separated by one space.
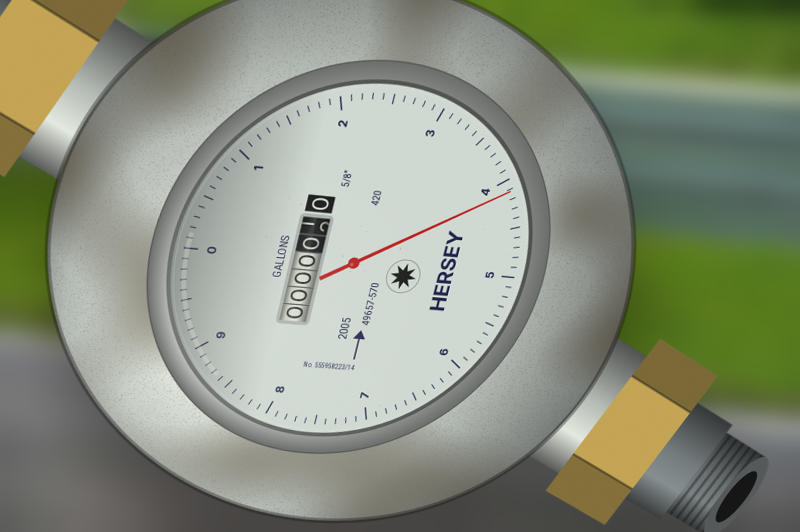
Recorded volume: 14.1 gal
